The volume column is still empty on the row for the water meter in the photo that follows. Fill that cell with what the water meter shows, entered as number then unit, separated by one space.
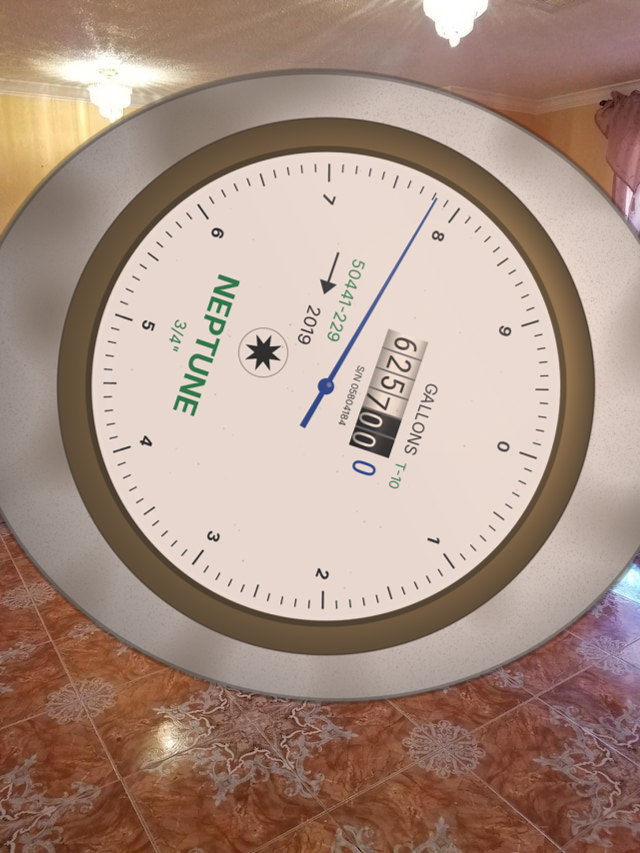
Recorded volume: 6256997.8 gal
